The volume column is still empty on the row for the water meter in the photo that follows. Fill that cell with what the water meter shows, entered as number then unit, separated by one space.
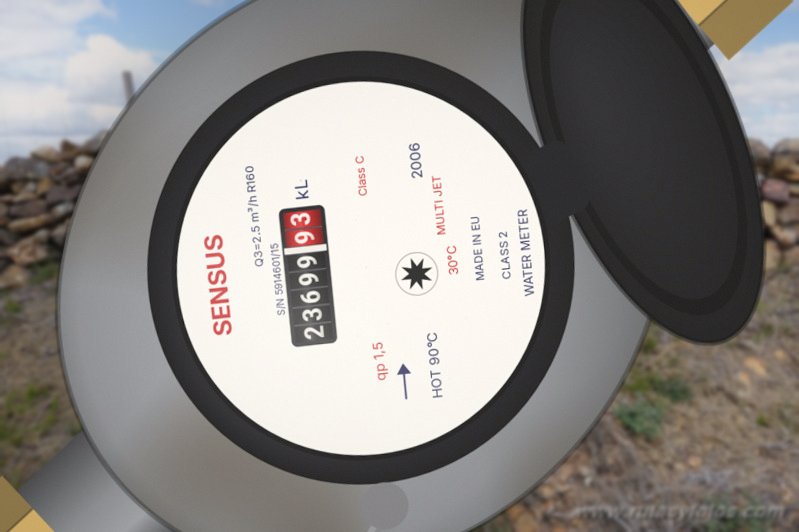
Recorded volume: 23699.93 kL
